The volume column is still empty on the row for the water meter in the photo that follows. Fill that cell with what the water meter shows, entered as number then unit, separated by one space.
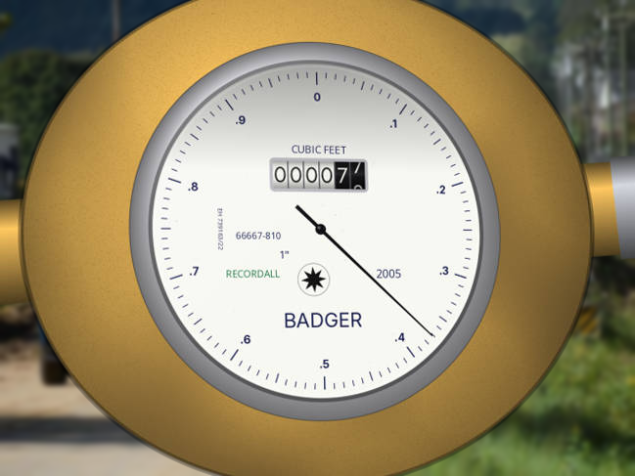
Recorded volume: 77.37 ft³
